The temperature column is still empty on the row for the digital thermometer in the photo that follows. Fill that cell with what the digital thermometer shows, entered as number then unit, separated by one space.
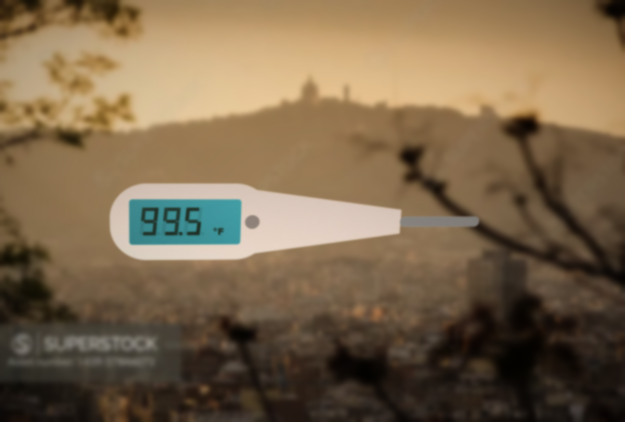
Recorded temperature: 99.5 °F
